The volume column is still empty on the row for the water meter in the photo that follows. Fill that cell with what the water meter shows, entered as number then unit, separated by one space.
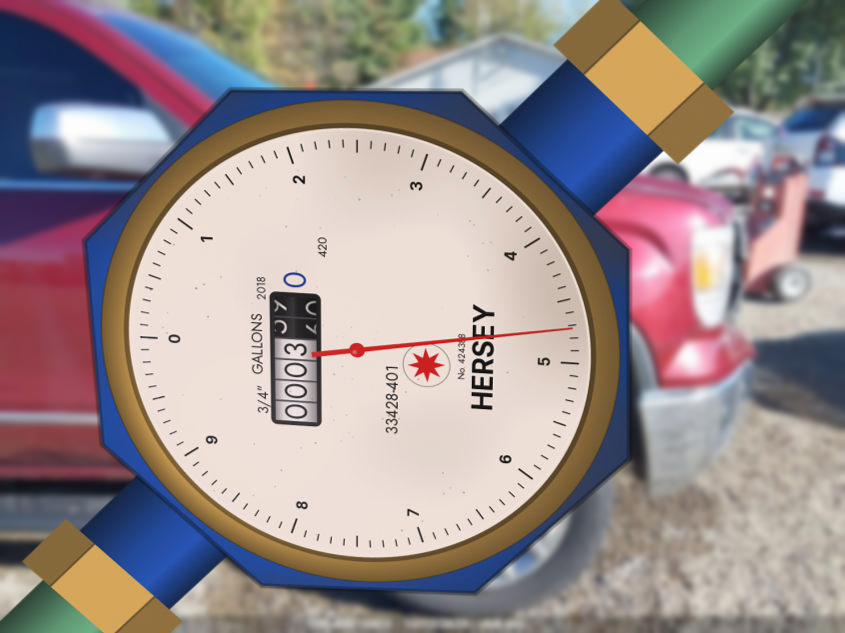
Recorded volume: 3594.7 gal
